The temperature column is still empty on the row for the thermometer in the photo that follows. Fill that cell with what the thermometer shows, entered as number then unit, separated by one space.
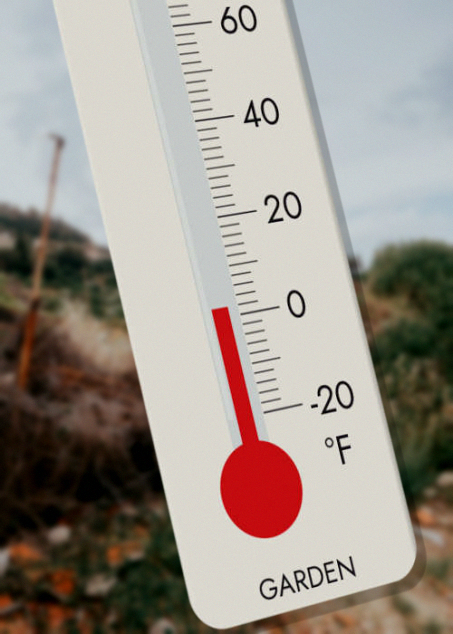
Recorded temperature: 2 °F
